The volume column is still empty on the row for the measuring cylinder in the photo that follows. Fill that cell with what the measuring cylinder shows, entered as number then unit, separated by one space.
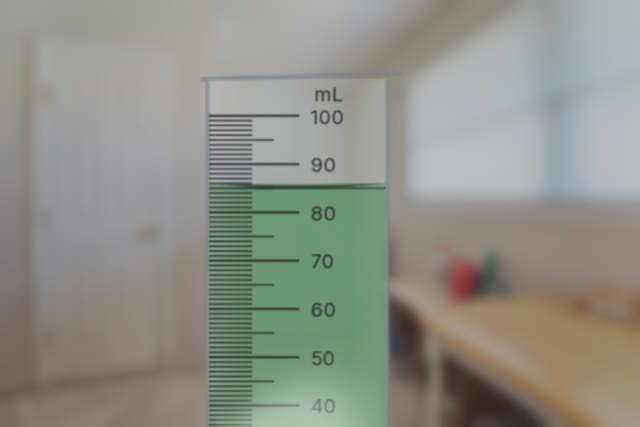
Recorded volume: 85 mL
